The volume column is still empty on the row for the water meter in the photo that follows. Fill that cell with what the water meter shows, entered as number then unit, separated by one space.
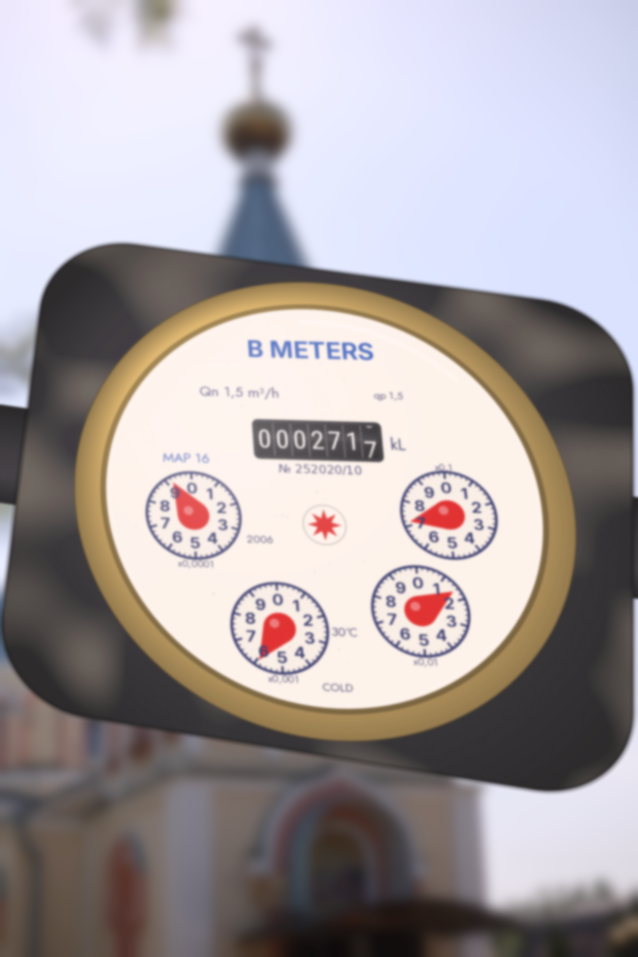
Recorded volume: 2716.7159 kL
